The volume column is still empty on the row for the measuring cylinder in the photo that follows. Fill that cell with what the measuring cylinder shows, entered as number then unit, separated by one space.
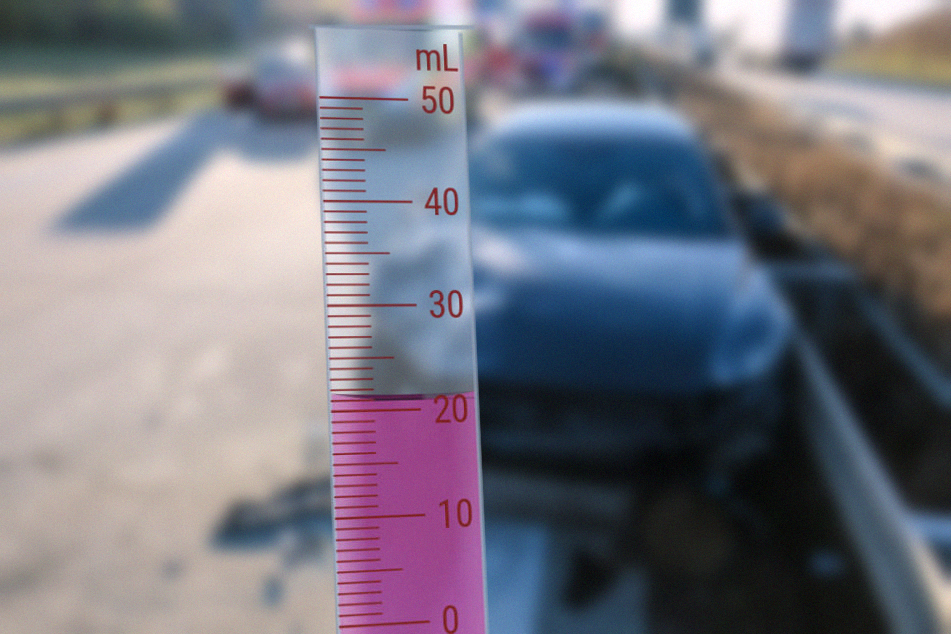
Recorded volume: 21 mL
